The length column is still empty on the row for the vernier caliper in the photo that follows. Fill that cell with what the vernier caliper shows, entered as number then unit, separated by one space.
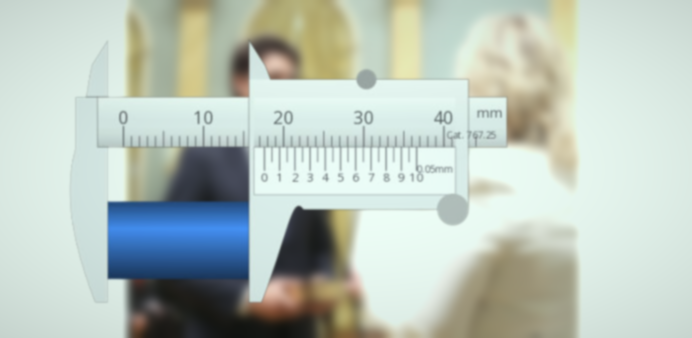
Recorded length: 17.6 mm
